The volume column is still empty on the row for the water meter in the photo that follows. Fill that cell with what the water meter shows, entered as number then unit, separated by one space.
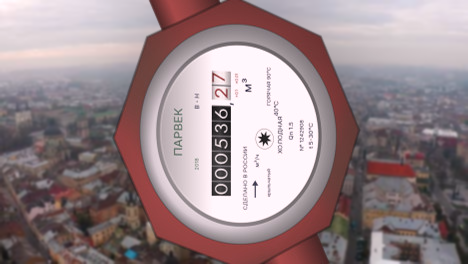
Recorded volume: 536.27 m³
